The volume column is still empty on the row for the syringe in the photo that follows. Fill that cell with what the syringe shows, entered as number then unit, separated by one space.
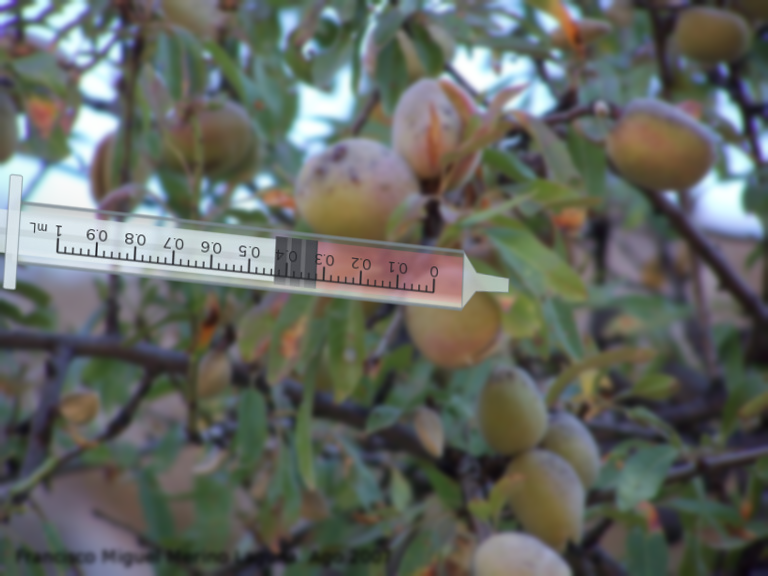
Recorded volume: 0.32 mL
